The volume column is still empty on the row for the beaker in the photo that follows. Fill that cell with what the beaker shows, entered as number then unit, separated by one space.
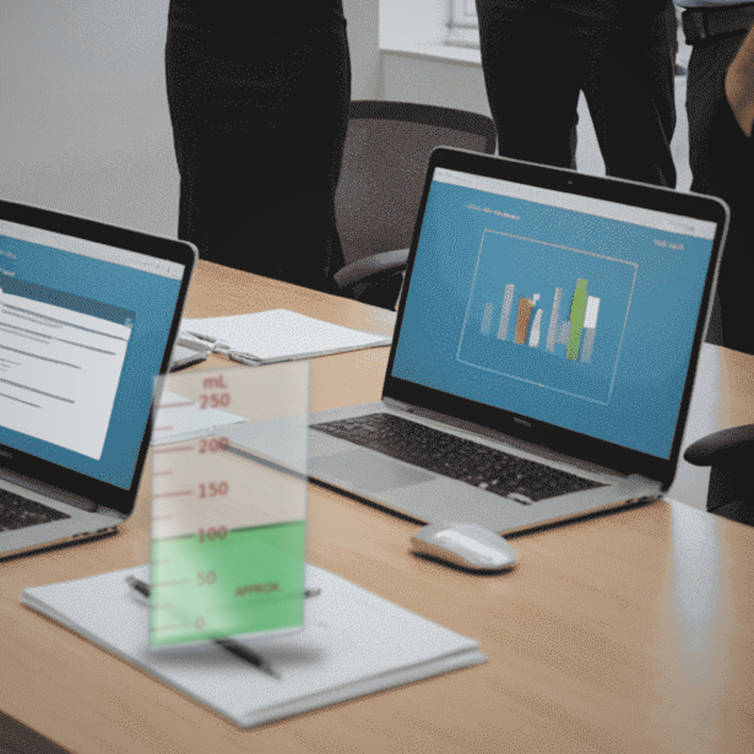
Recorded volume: 100 mL
